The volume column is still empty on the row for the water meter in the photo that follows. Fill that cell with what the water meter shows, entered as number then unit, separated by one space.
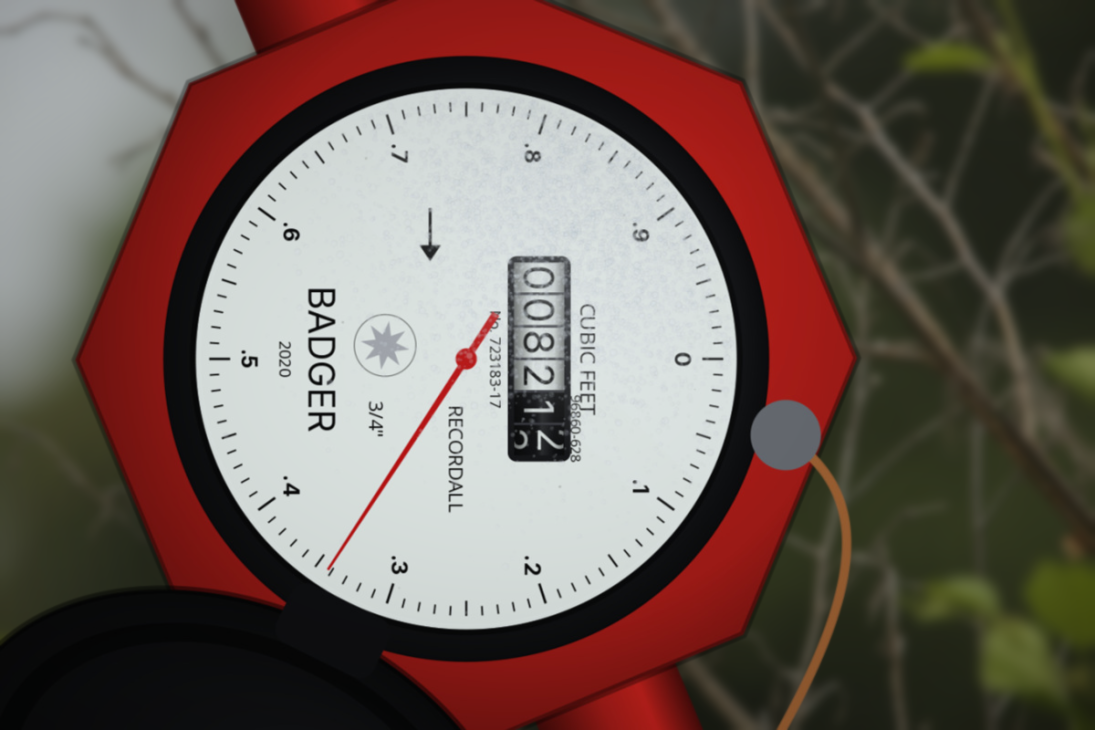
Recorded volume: 8212.34 ft³
